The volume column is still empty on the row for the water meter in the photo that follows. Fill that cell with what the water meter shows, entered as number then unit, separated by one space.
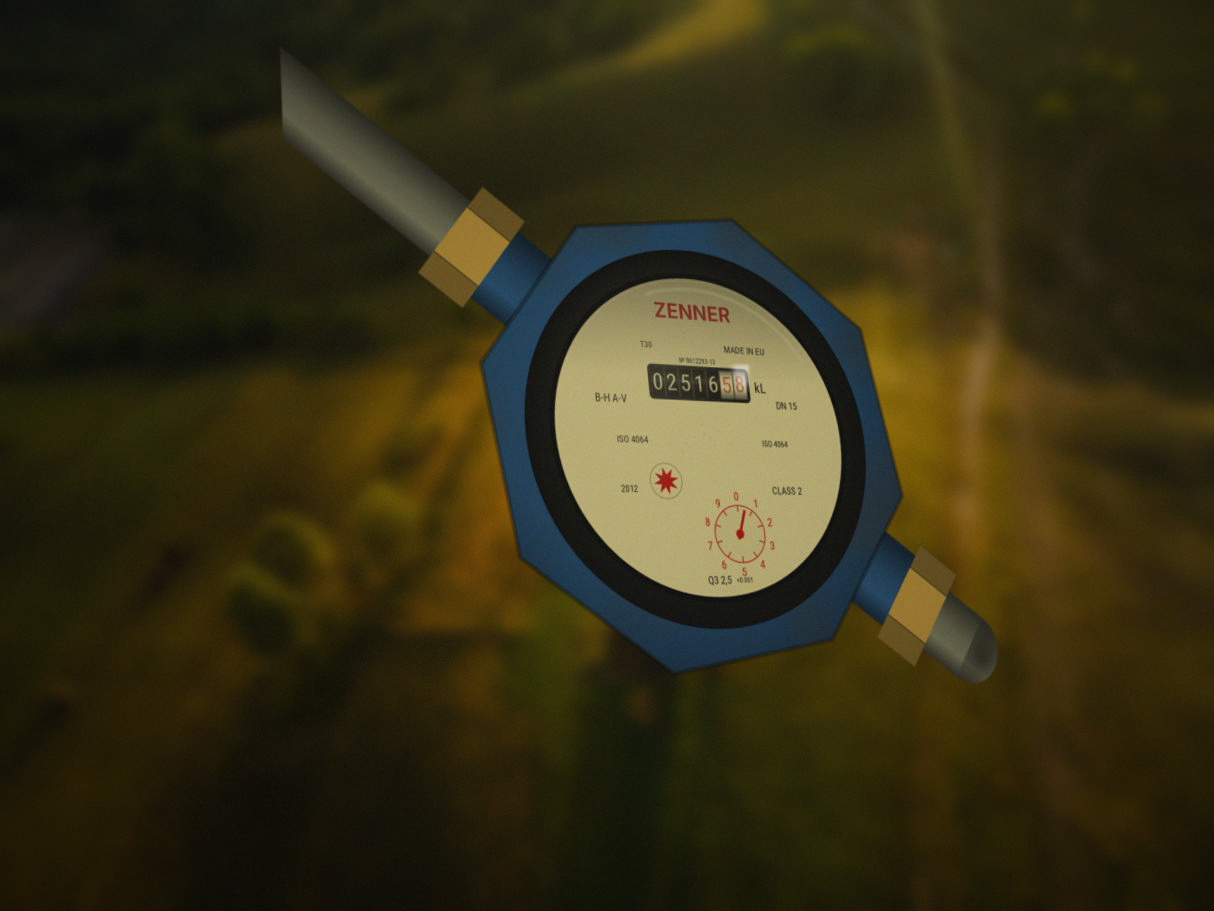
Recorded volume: 2516.580 kL
